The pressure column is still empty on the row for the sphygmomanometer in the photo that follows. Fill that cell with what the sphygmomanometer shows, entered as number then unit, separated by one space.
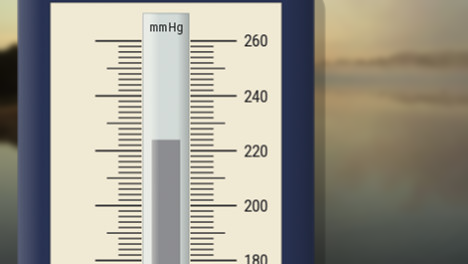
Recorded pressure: 224 mmHg
